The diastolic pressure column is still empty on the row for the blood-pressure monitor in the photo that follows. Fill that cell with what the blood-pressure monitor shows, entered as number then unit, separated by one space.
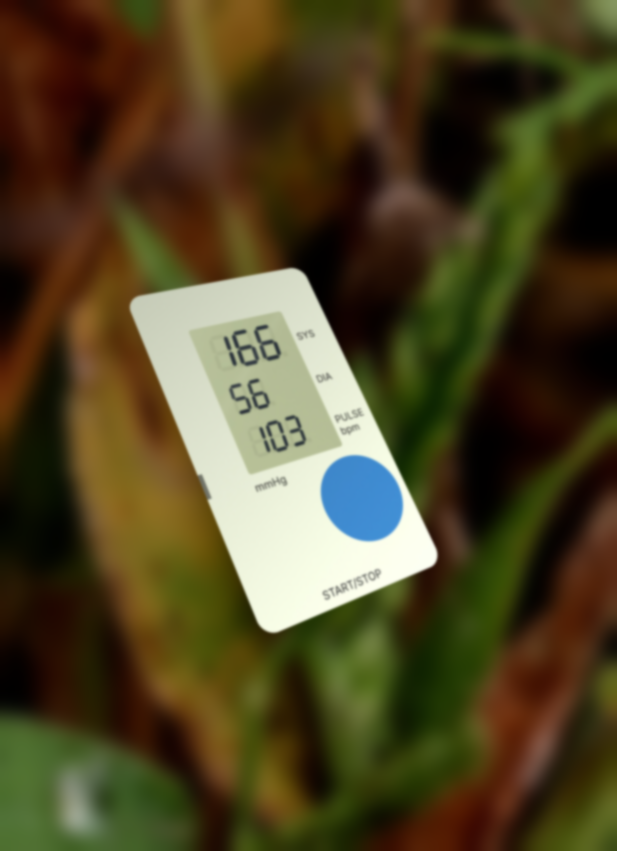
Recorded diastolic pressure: 56 mmHg
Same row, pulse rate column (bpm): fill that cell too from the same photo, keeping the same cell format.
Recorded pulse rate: 103 bpm
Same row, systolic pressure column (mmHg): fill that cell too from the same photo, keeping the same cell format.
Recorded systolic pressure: 166 mmHg
